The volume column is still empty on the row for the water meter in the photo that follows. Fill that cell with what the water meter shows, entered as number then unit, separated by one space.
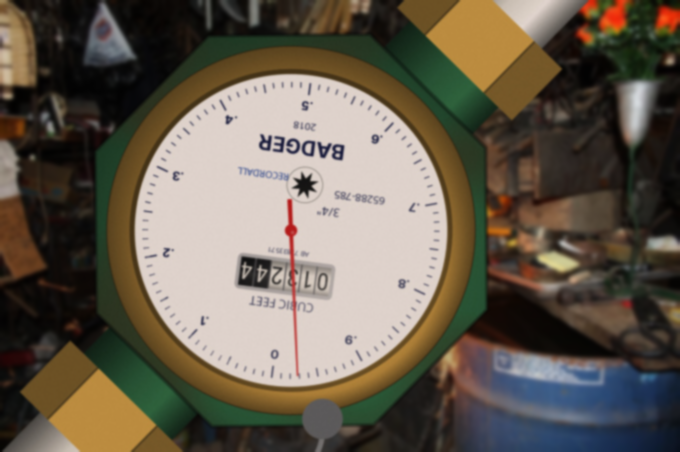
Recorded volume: 13243.97 ft³
